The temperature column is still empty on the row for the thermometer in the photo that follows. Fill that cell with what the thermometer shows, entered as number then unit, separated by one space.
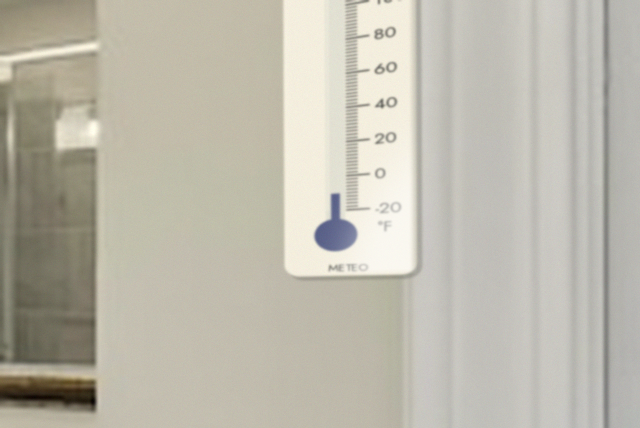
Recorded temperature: -10 °F
